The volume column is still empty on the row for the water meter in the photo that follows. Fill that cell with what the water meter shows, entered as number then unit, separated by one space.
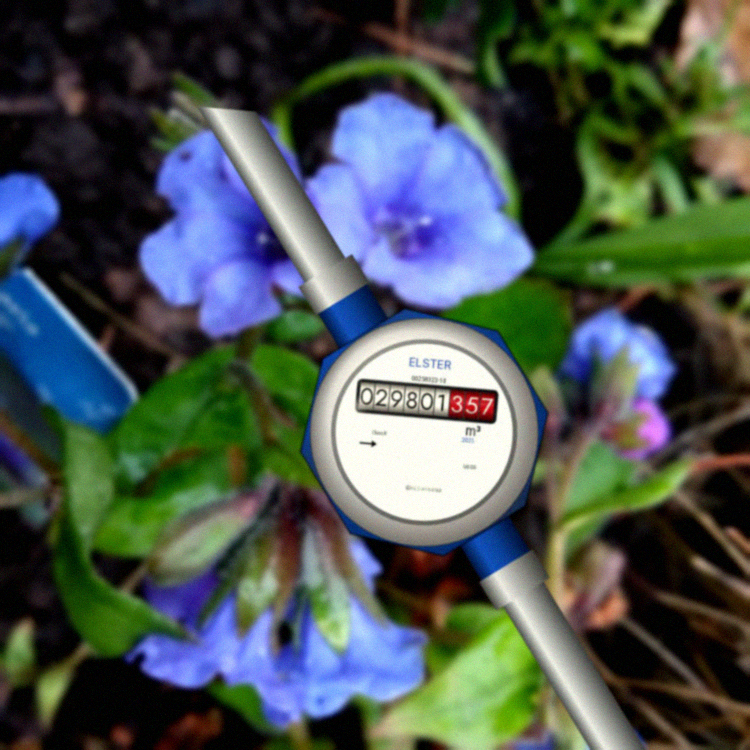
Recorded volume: 29801.357 m³
